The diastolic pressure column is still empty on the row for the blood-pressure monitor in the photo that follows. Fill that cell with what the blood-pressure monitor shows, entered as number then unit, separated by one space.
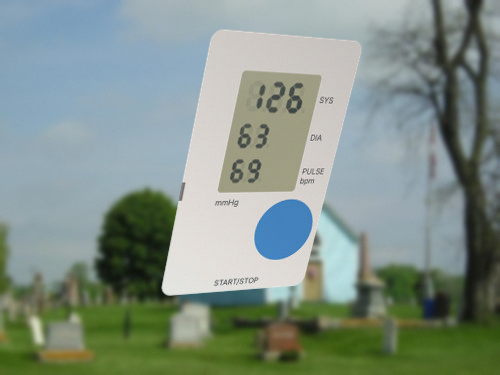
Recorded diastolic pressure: 63 mmHg
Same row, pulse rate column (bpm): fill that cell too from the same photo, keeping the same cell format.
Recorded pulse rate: 69 bpm
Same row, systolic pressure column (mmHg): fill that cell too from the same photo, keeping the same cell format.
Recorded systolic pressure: 126 mmHg
